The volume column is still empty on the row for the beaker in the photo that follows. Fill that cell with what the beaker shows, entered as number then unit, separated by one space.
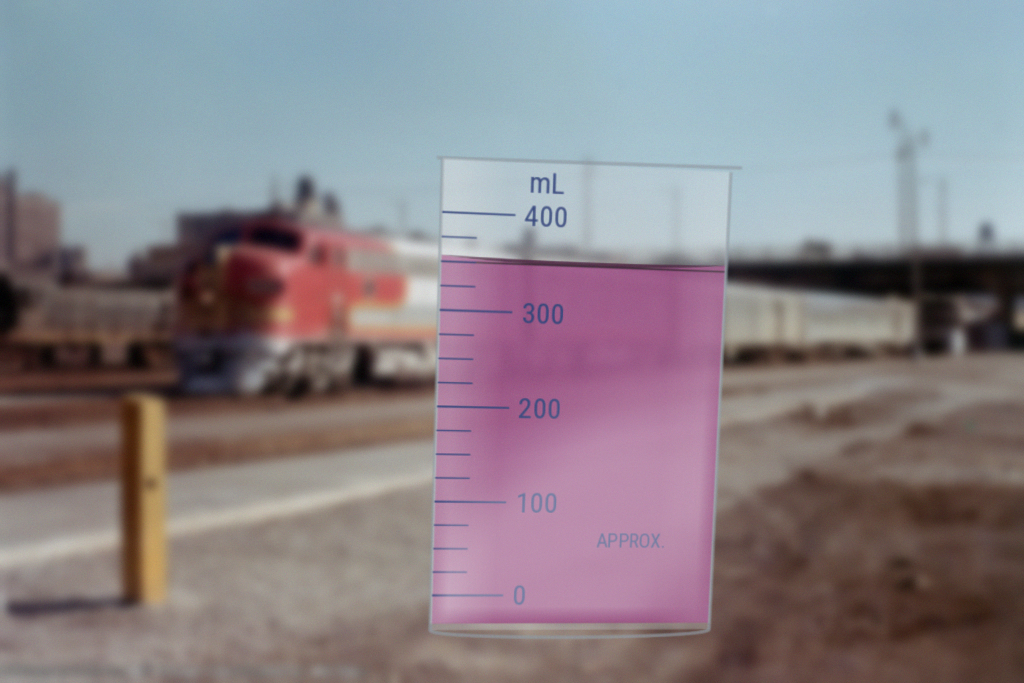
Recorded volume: 350 mL
